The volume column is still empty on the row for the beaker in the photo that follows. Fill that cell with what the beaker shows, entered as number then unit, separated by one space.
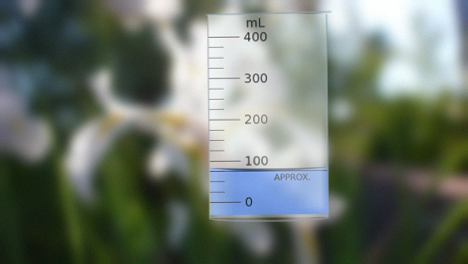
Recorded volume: 75 mL
